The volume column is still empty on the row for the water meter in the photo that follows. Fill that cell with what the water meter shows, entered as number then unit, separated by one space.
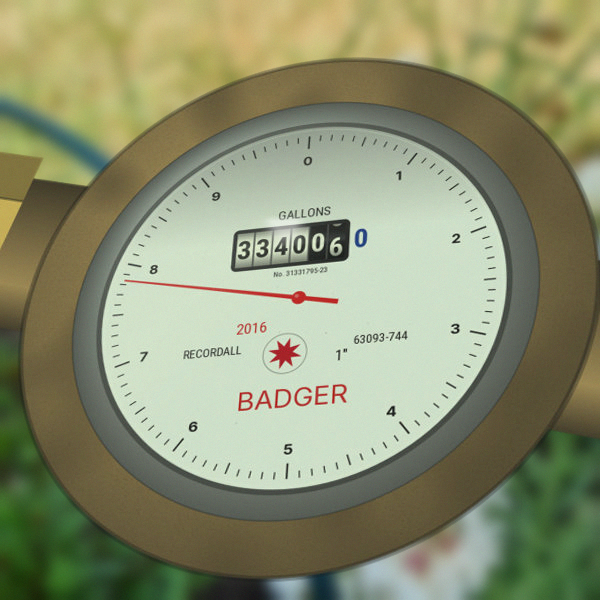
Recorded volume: 3340057.8 gal
